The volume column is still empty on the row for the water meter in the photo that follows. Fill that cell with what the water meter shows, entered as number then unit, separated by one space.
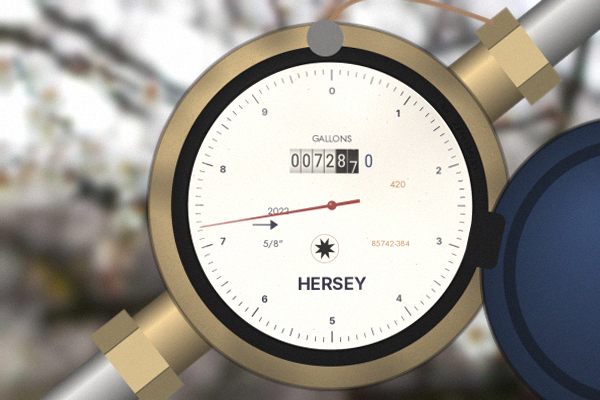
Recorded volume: 72867.2 gal
